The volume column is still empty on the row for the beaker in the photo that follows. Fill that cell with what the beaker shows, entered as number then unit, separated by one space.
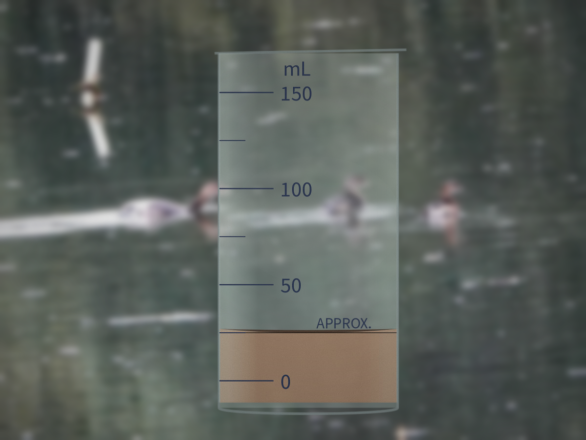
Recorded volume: 25 mL
